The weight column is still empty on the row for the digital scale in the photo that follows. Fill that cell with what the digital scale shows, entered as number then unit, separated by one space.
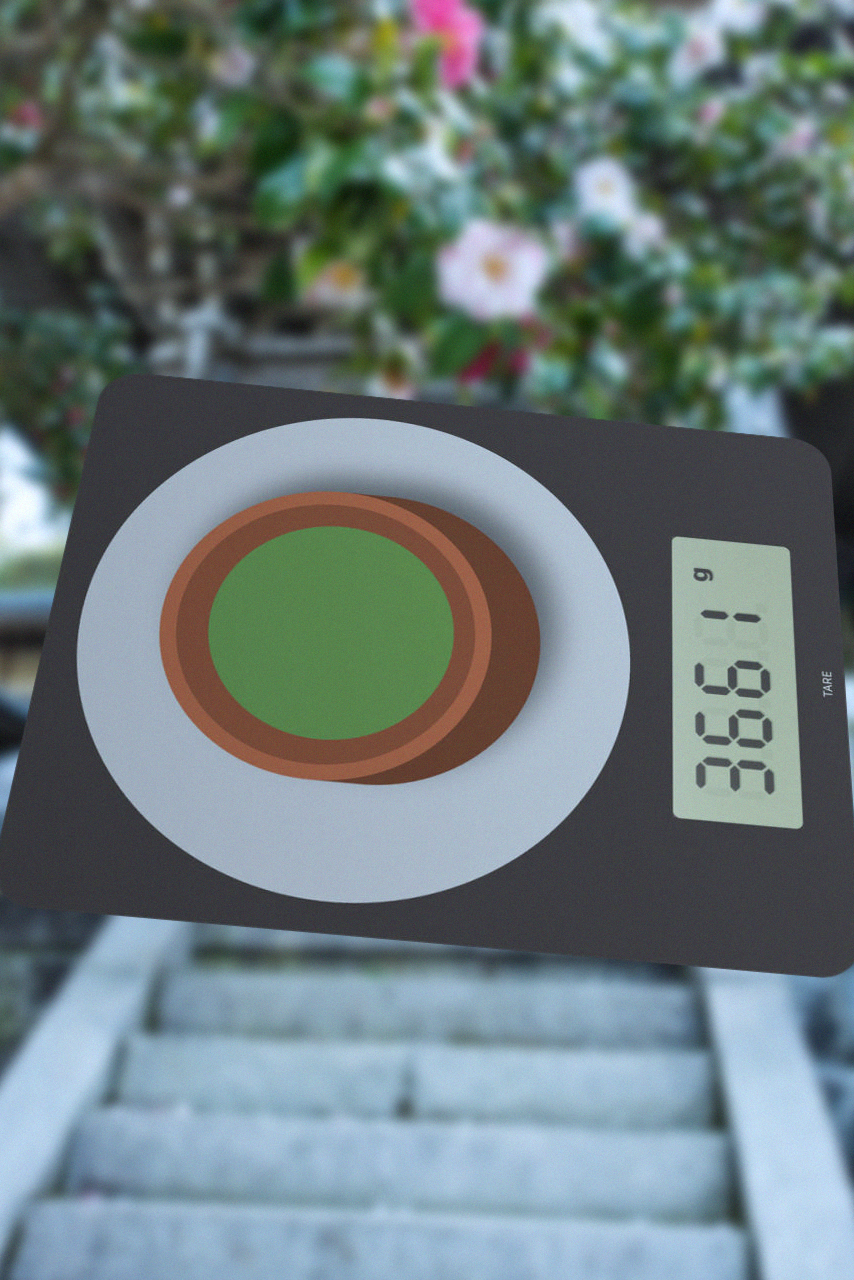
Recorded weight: 3661 g
